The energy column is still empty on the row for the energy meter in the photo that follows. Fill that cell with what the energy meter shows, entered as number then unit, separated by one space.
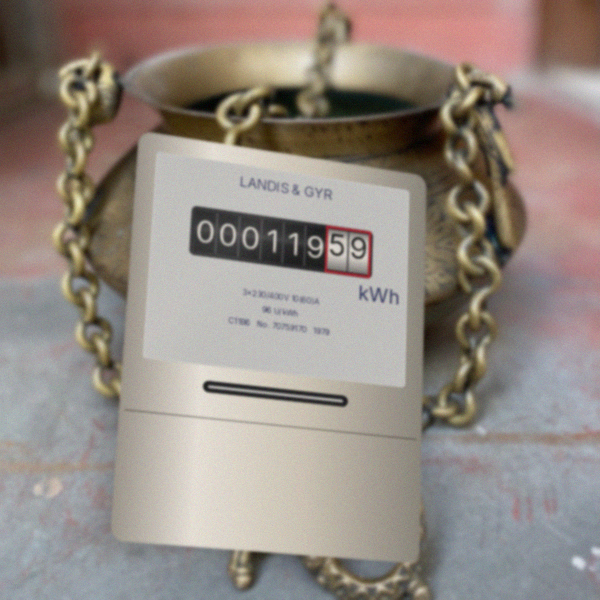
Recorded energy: 119.59 kWh
